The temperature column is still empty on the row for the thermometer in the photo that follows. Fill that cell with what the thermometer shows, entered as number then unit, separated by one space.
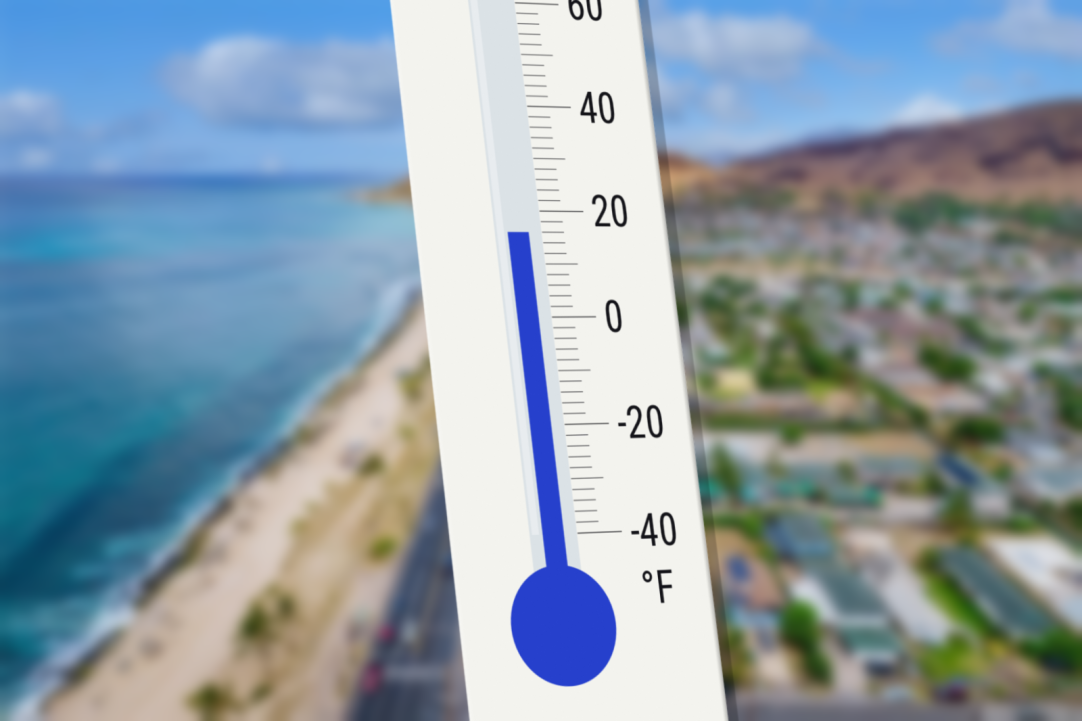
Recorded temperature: 16 °F
